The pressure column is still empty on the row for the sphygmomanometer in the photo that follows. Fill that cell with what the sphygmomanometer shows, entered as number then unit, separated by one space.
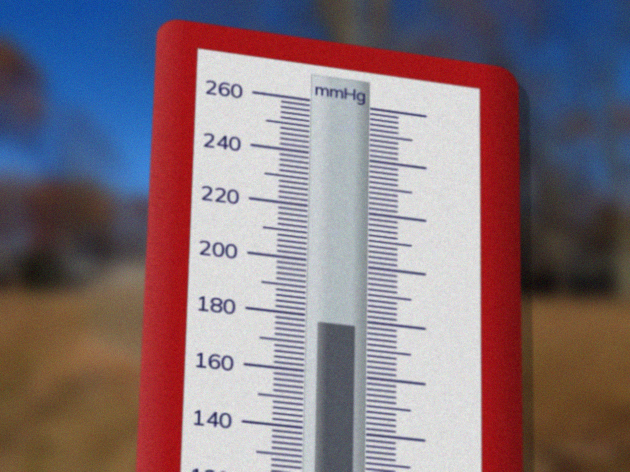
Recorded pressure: 178 mmHg
